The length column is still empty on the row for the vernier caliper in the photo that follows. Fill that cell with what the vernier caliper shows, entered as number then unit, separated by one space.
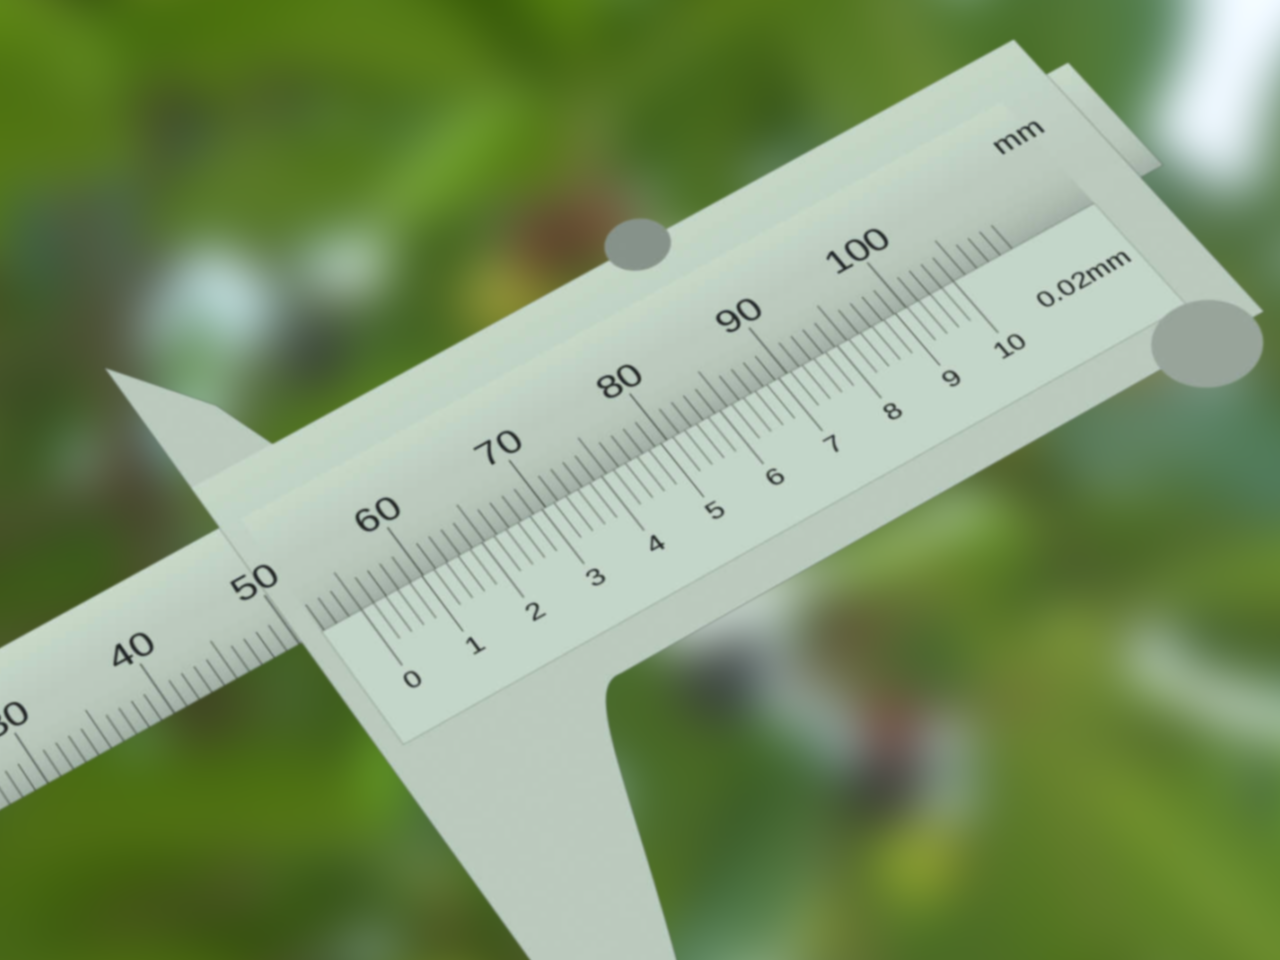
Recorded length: 55.0 mm
